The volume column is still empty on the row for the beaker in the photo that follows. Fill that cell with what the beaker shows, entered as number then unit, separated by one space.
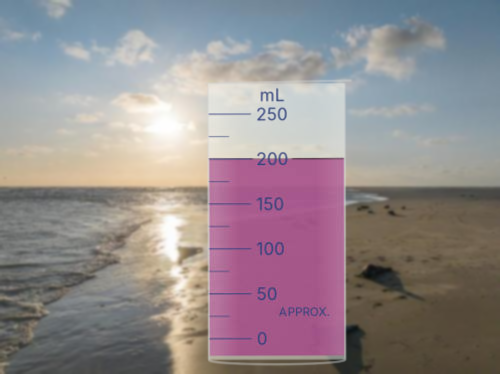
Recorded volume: 200 mL
